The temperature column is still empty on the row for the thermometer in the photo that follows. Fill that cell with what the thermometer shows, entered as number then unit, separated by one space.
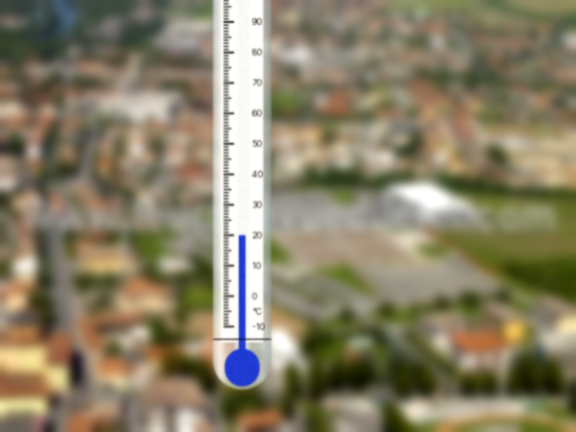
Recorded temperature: 20 °C
